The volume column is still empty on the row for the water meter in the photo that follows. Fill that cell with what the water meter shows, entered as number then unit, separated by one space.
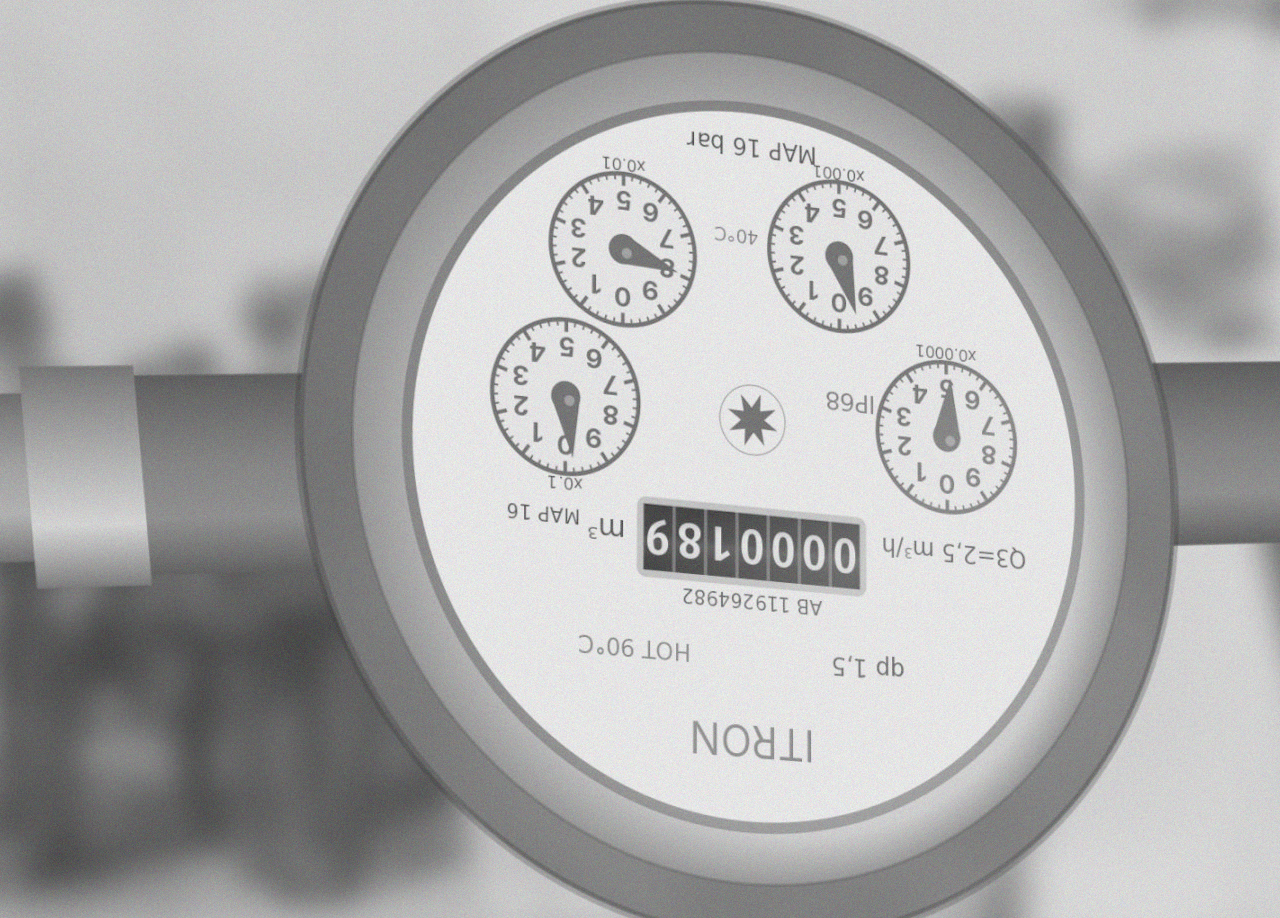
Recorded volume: 188.9795 m³
